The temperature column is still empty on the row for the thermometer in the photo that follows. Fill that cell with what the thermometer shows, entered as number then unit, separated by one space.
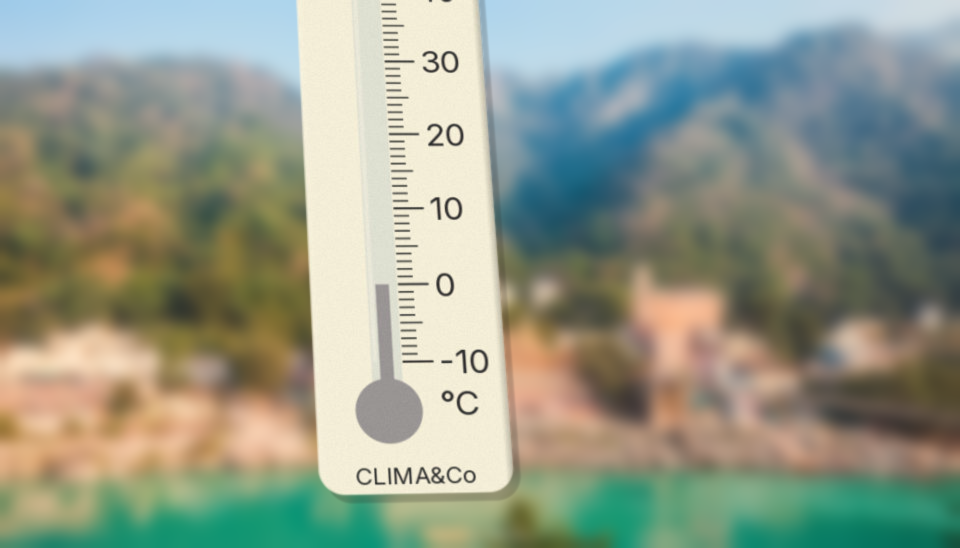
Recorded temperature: 0 °C
